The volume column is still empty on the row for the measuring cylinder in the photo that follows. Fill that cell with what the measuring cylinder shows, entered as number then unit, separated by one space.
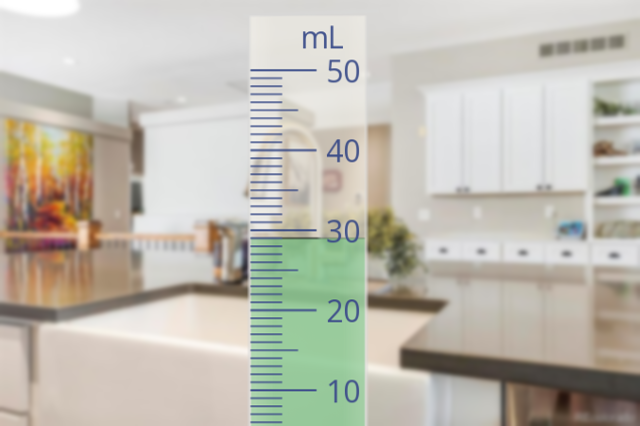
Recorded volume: 29 mL
